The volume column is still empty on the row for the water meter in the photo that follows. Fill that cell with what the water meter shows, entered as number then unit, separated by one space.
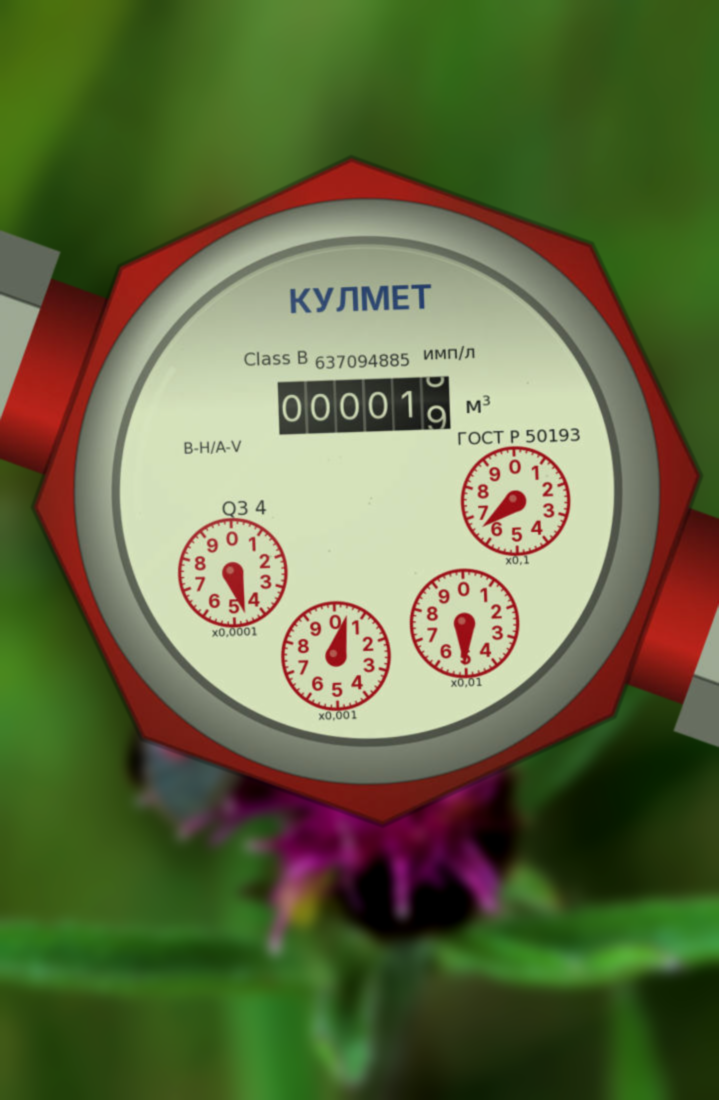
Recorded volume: 18.6504 m³
